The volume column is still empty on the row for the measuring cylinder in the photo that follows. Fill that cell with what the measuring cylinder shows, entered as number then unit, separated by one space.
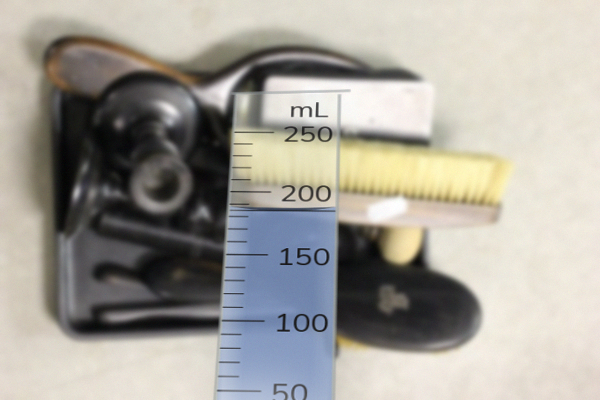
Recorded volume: 185 mL
